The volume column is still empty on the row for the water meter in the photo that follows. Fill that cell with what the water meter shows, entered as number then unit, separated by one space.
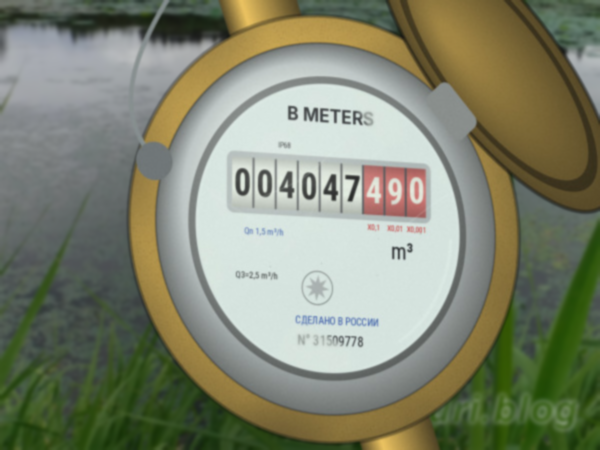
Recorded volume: 4047.490 m³
